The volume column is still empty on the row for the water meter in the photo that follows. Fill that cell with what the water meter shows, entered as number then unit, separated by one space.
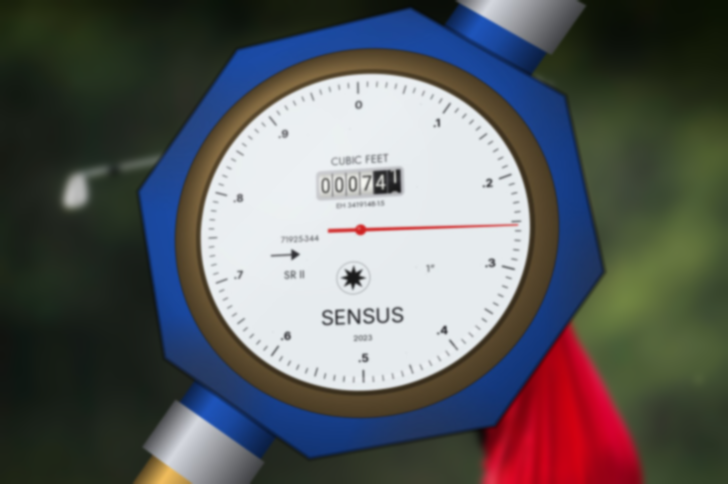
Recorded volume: 741.25 ft³
